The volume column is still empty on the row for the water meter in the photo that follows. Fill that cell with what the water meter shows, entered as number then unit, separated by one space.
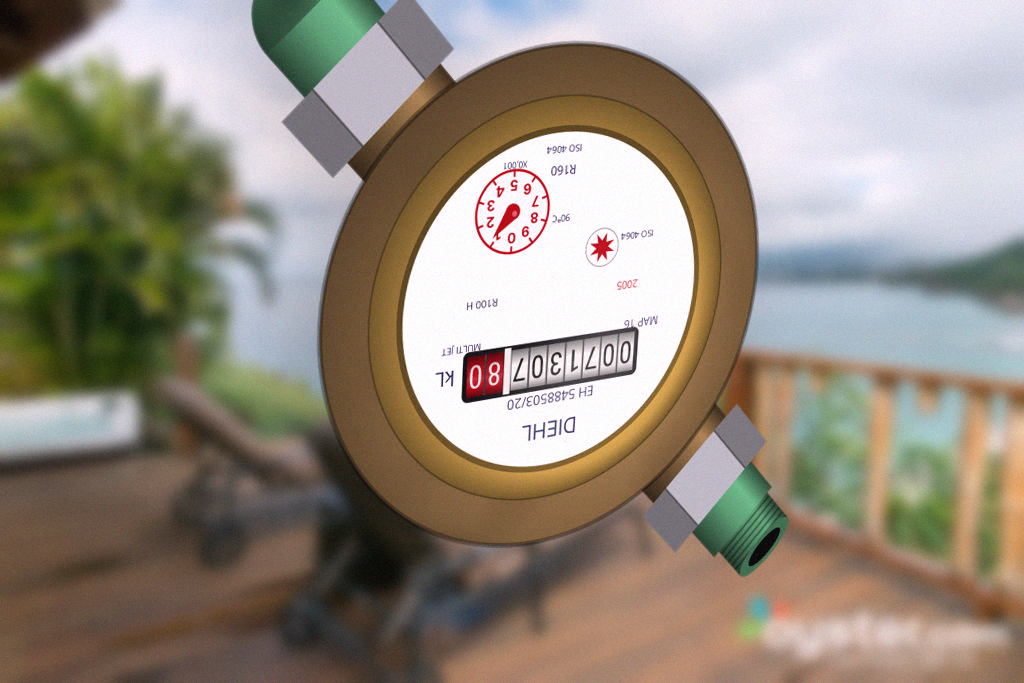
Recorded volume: 71307.801 kL
